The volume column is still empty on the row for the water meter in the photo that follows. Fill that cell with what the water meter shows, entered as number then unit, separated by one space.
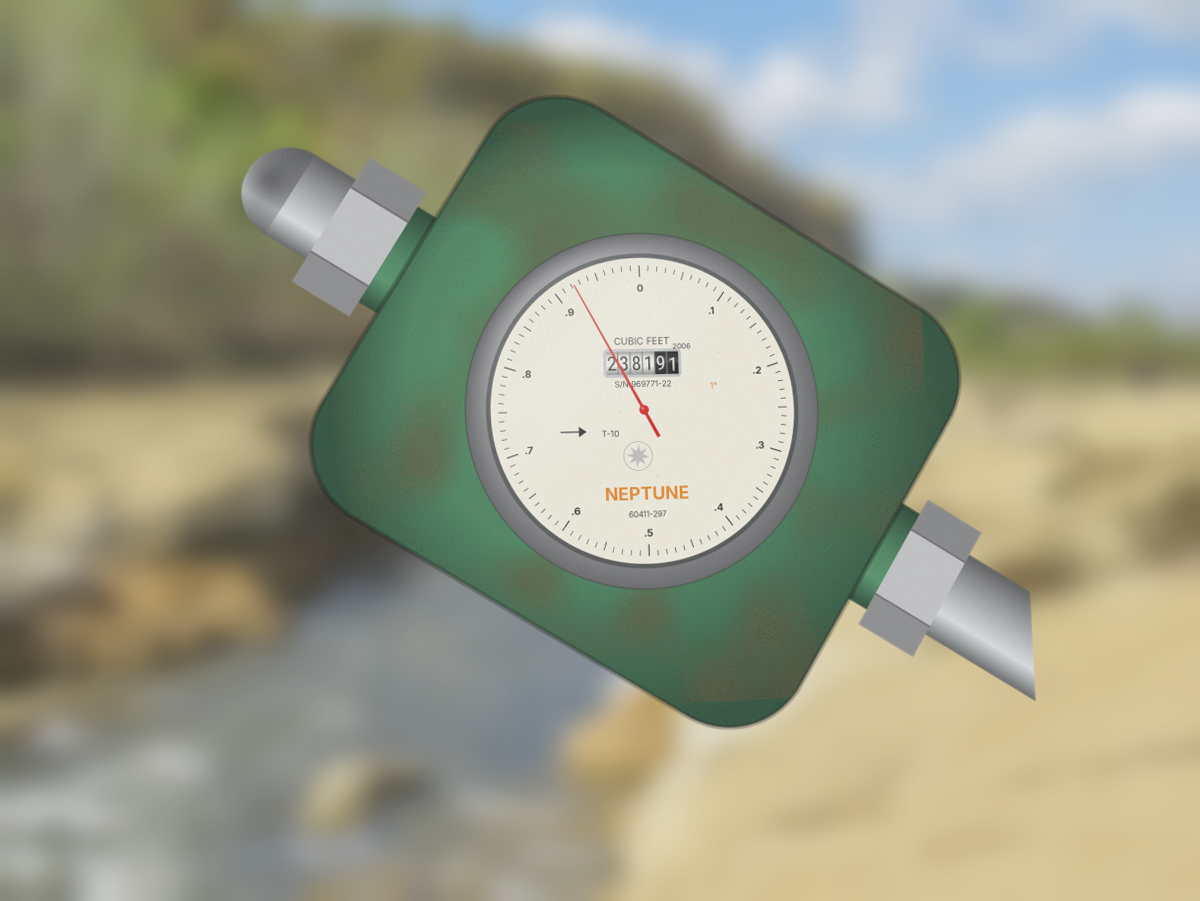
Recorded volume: 238190.92 ft³
